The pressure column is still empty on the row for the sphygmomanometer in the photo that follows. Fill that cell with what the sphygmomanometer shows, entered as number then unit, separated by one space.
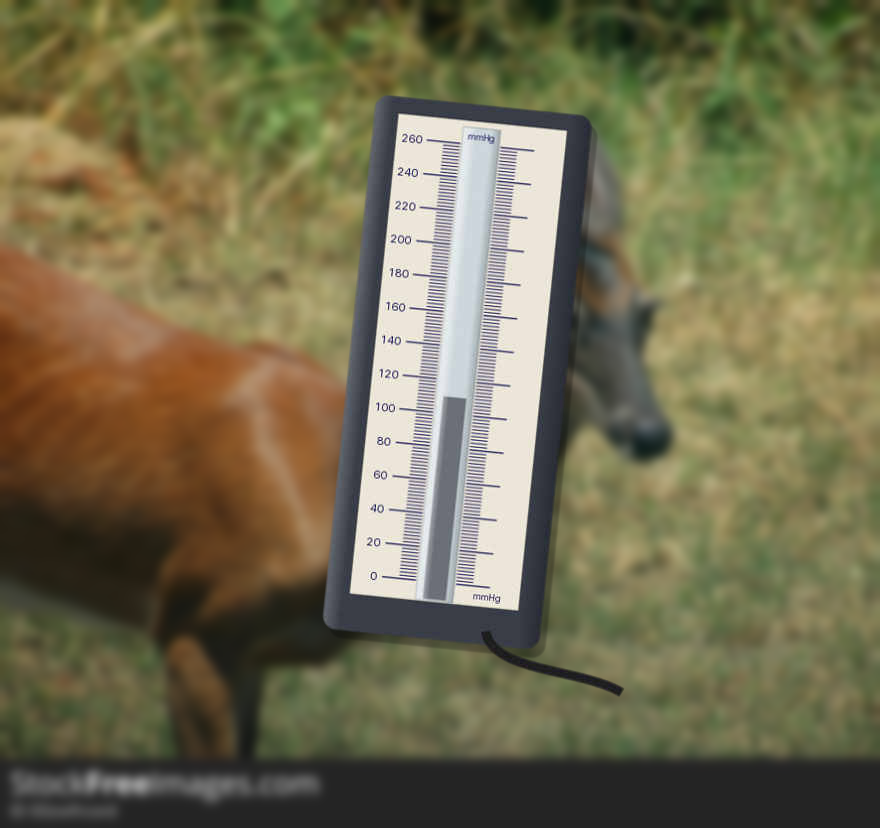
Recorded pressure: 110 mmHg
